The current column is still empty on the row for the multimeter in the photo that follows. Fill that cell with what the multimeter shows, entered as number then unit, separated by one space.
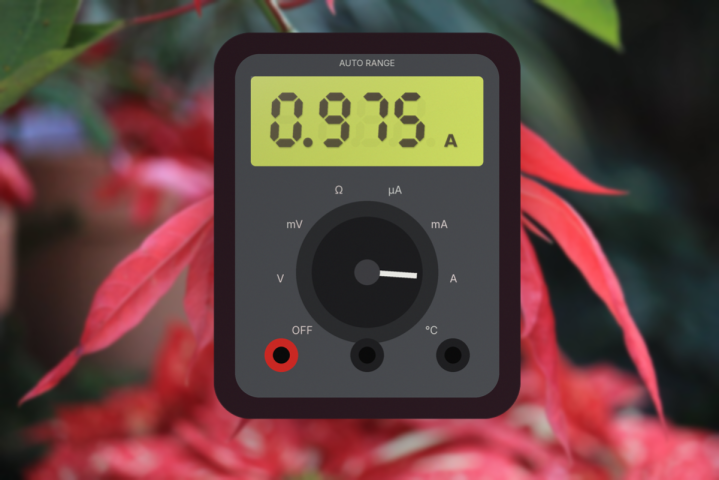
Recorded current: 0.975 A
